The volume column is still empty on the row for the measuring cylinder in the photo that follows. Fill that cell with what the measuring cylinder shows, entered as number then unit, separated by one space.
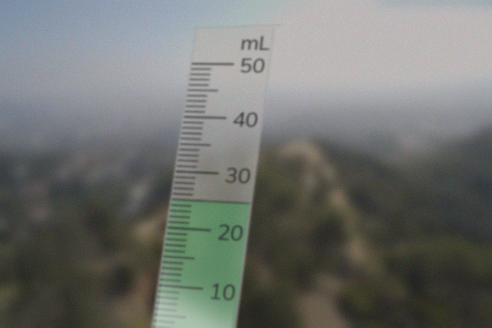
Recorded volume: 25 mL
